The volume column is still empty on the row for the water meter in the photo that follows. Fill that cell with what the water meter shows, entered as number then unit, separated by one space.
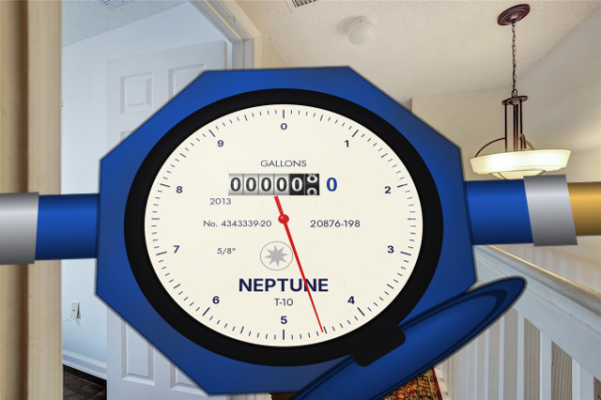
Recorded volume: 84.5 gal
